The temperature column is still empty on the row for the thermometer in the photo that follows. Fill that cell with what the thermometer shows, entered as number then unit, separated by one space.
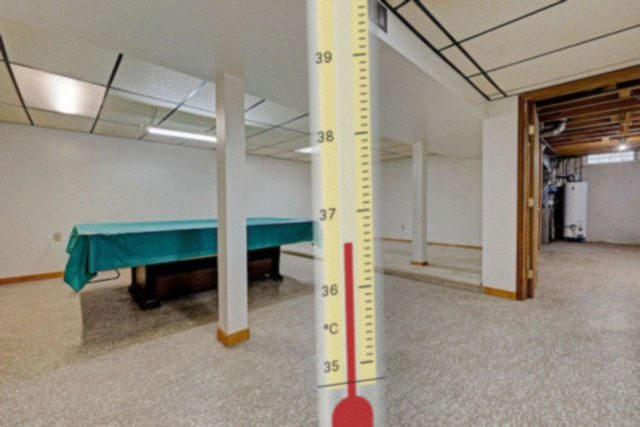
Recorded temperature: 36.6 °C
